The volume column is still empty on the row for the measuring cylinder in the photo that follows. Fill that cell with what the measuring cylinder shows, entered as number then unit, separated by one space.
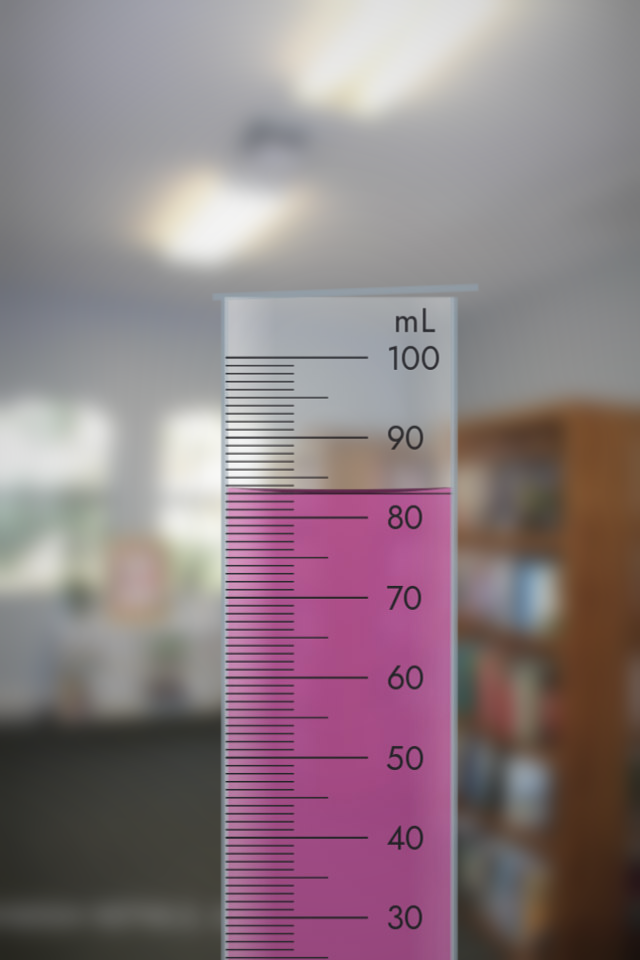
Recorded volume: 83 mL
